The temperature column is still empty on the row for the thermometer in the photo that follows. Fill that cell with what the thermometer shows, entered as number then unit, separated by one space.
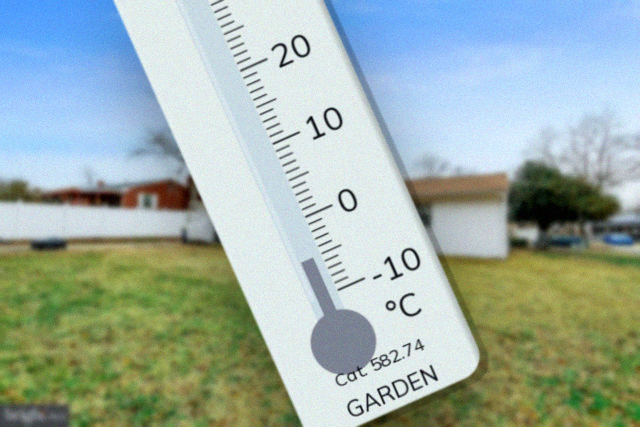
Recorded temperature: -5 °C
